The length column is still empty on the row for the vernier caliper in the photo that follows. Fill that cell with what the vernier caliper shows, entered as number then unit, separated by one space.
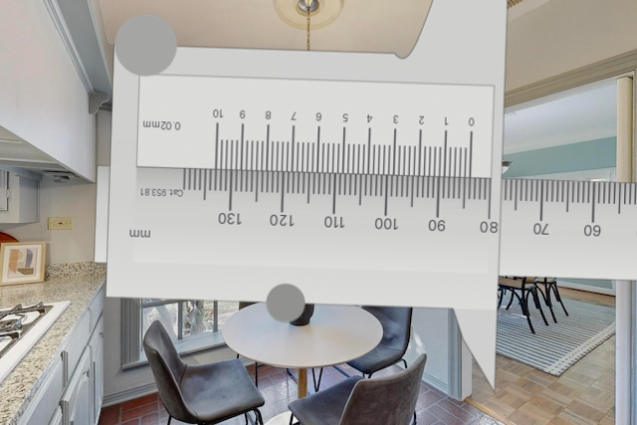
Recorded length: 84.0 mm
